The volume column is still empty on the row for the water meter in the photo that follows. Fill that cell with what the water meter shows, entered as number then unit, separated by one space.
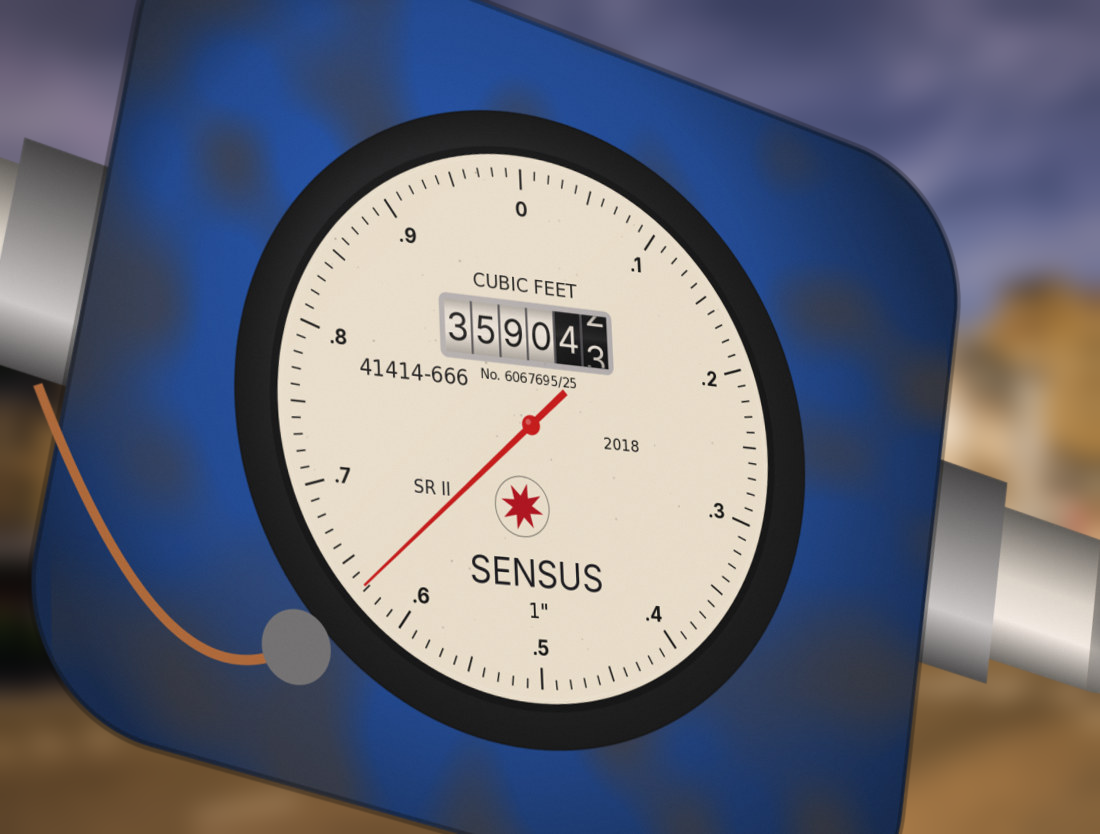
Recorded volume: 359042.63 ft³
